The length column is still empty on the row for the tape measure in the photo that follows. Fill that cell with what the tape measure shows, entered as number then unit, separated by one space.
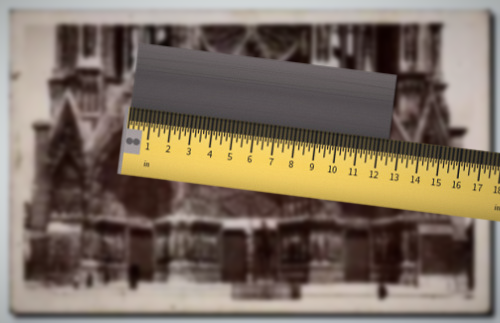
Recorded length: 12.5 in
